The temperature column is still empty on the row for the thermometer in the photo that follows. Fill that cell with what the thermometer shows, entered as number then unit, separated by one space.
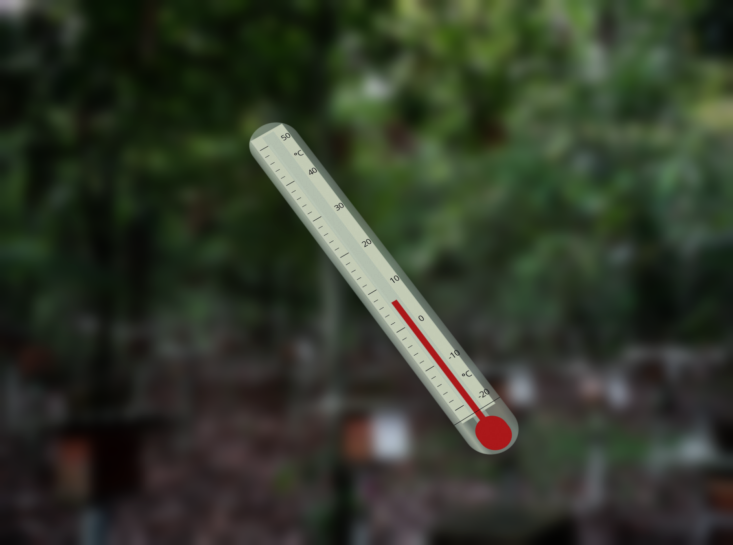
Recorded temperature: 6 °C
